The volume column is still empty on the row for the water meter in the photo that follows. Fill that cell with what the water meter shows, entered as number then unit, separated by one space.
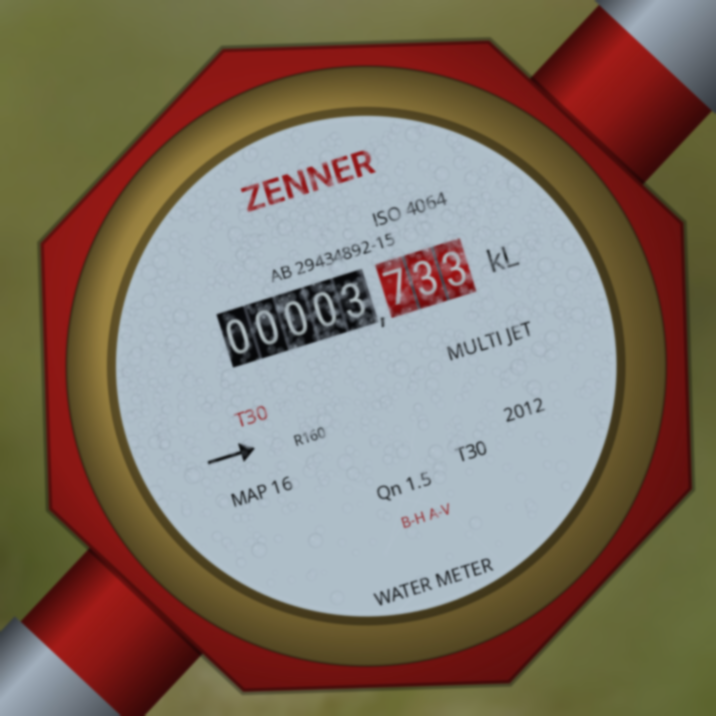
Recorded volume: 3.733 kL
